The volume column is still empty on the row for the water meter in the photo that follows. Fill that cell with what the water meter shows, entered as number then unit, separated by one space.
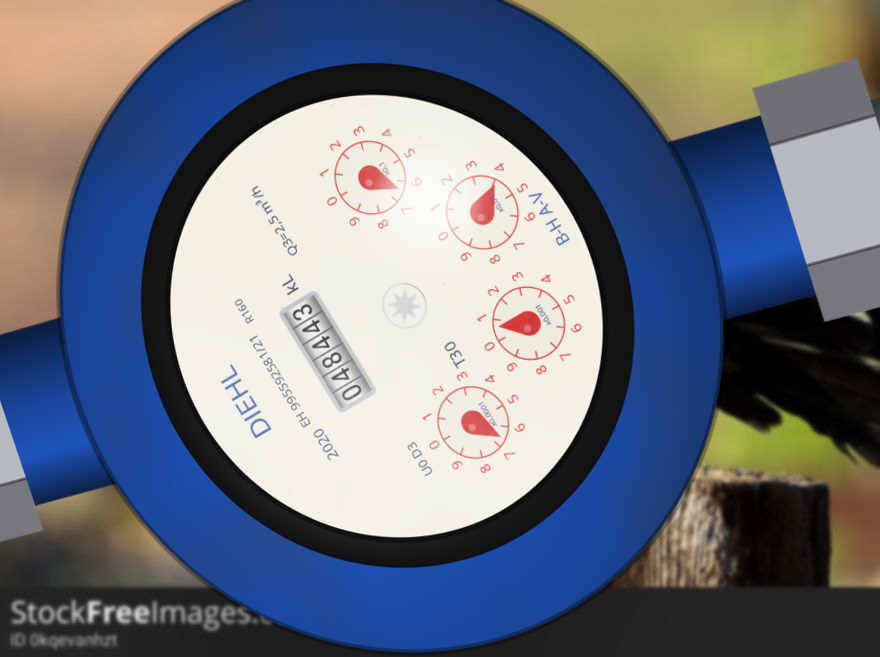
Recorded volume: 48443.6406 kL
